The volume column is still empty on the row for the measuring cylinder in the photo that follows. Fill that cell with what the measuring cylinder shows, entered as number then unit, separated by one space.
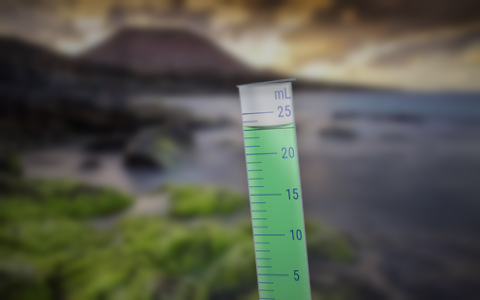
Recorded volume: 23 mL
